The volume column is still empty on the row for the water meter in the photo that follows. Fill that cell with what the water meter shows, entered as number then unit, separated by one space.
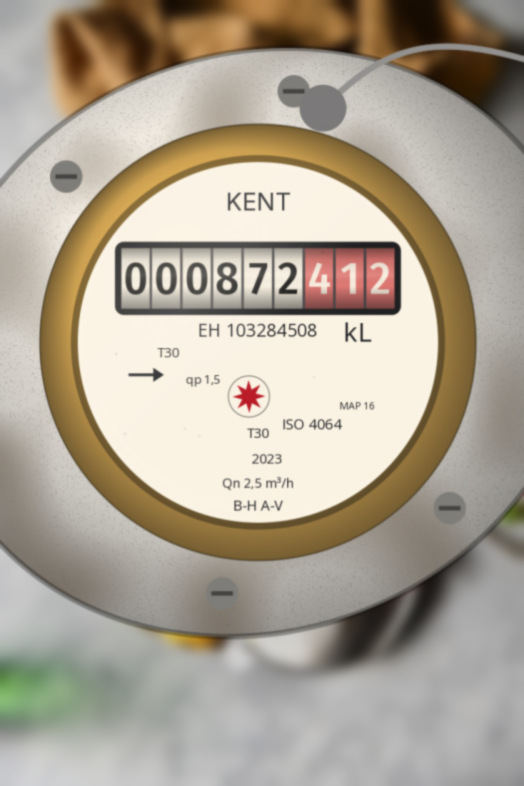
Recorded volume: 872.412 kL
